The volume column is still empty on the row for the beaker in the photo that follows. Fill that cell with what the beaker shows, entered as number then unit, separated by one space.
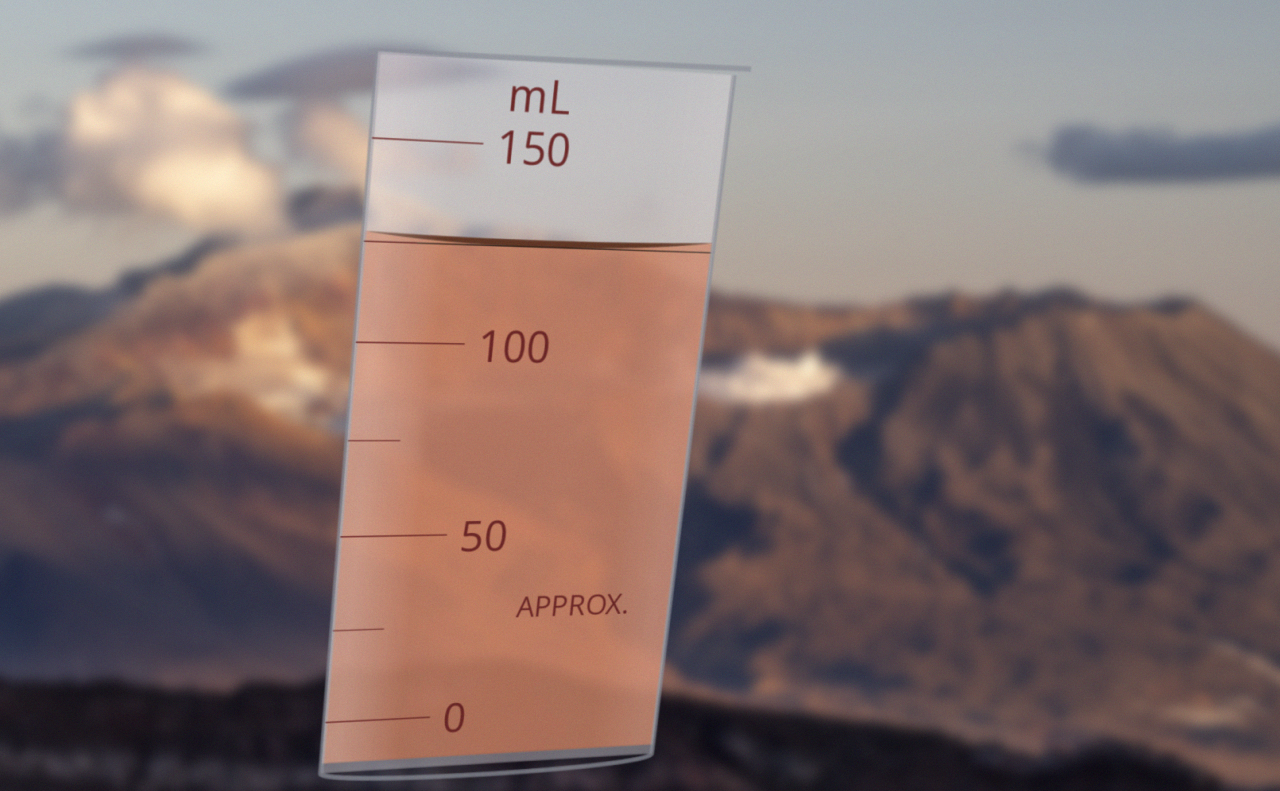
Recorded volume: 125 mL
